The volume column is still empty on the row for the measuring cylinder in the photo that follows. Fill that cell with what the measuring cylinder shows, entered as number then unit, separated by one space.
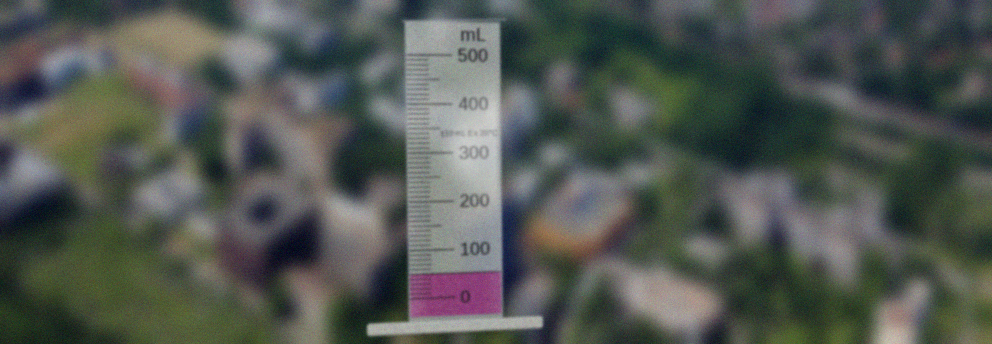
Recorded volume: 50 mL
